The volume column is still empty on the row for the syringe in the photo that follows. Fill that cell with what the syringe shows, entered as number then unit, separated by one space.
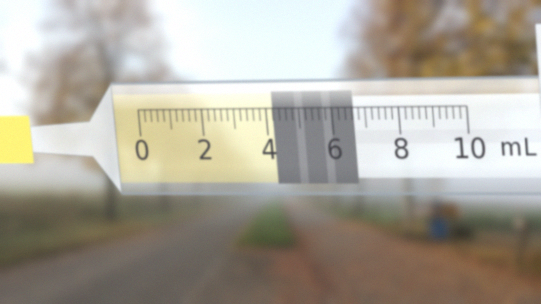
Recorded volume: 4.2 mL
